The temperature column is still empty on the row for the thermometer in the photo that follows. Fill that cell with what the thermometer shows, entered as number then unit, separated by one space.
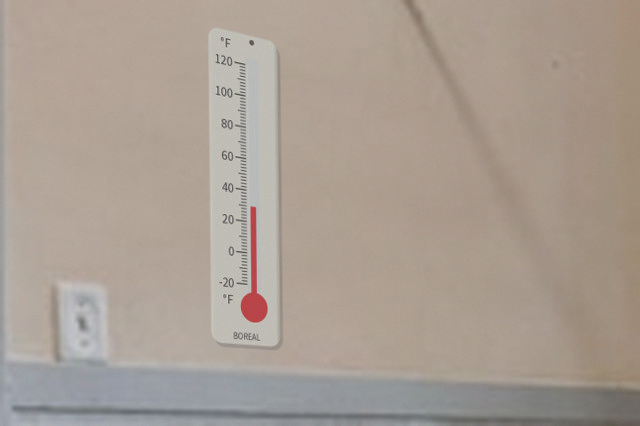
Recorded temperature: 30 °F
